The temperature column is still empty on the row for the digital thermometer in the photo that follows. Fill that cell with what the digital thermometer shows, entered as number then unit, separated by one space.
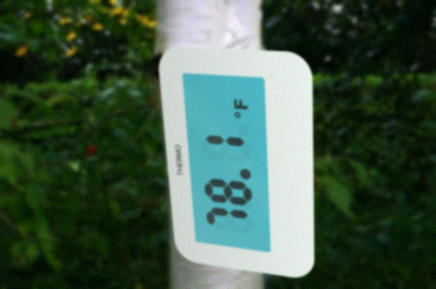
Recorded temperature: 78.1 °F
